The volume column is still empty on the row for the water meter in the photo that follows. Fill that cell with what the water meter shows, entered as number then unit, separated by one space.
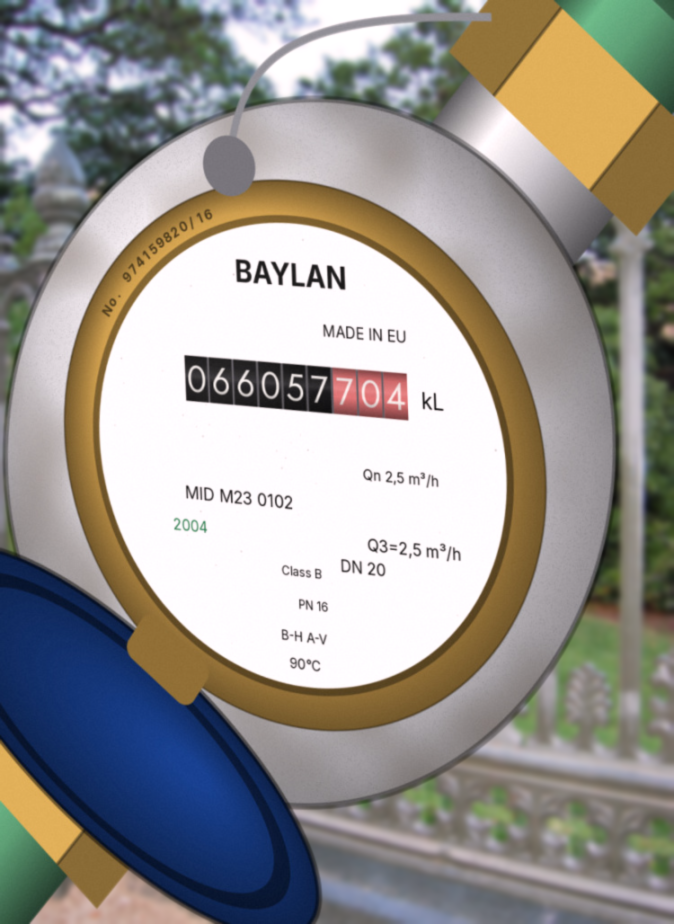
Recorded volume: 66057.704 kL
